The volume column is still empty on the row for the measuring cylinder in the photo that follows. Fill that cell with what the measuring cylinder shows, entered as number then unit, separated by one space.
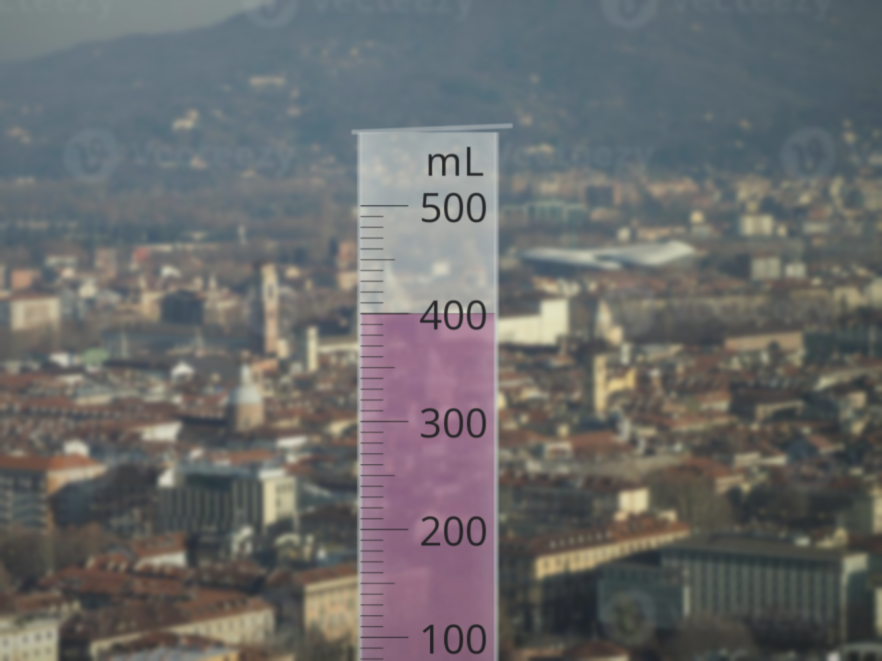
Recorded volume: 400 mL
